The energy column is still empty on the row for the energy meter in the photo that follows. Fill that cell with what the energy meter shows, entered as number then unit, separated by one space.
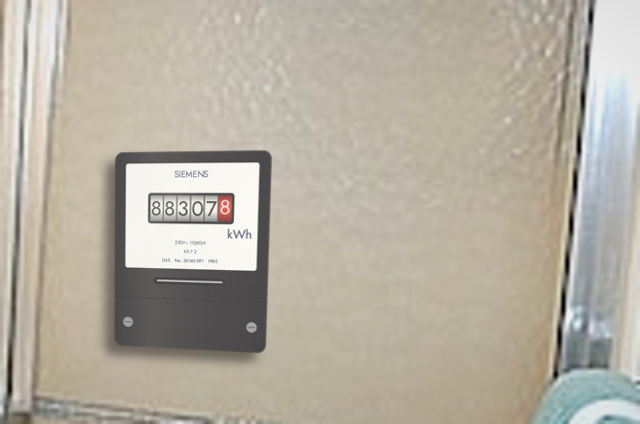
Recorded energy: 88307.8 kWh
